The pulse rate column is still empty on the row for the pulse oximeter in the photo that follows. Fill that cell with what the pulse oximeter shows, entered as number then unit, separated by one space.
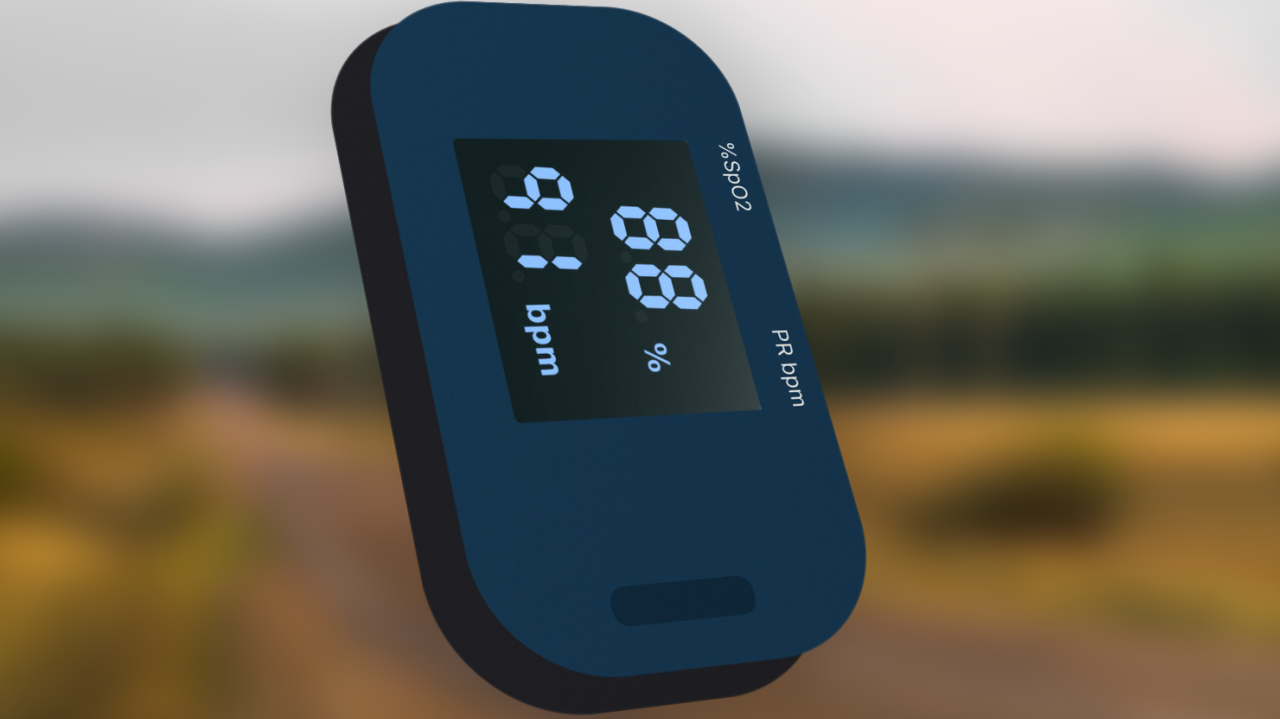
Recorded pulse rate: 91 bpm
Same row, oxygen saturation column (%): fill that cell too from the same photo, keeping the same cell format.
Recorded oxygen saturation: 88 %
